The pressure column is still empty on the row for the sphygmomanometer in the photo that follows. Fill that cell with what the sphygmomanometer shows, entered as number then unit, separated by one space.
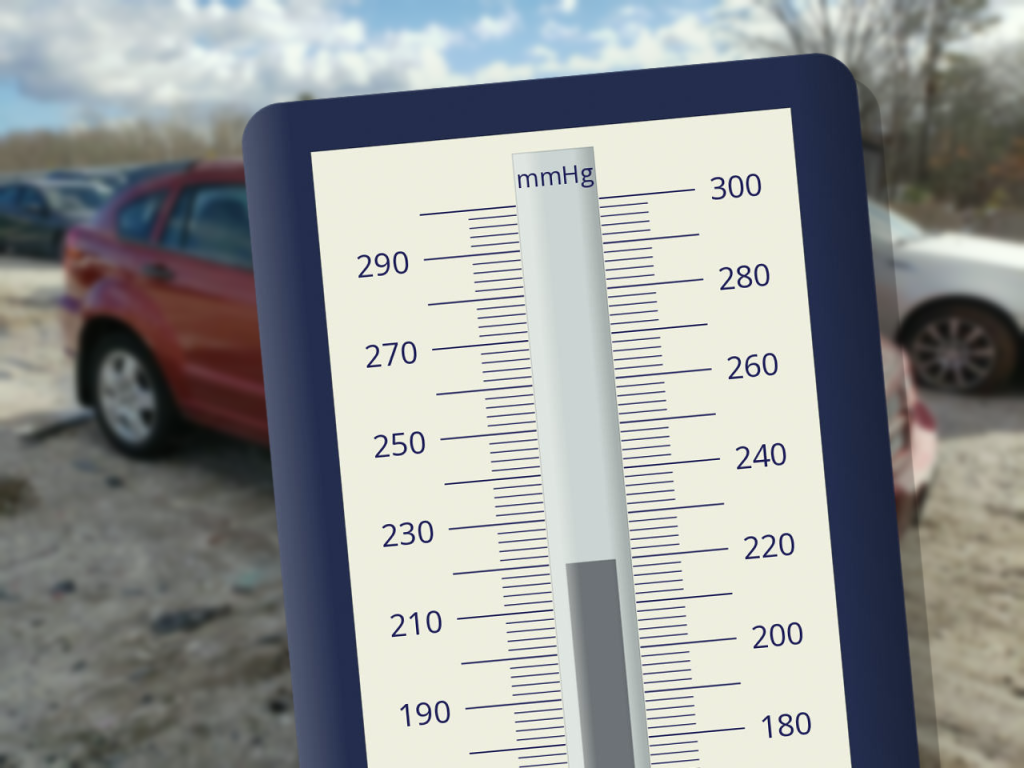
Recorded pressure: 220 mmHg
